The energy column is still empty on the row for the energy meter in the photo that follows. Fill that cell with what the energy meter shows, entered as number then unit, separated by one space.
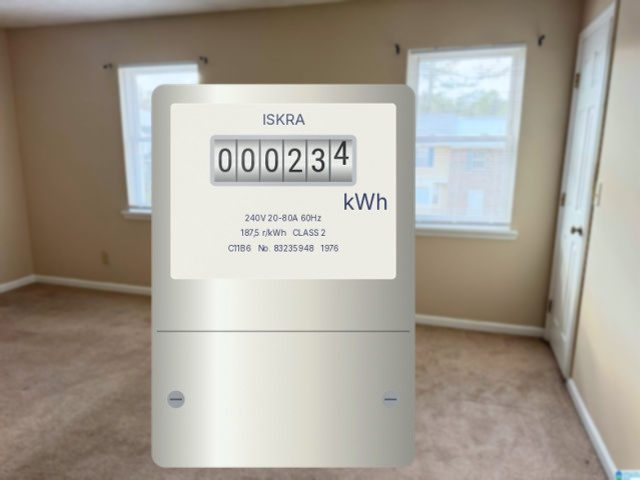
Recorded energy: 234 kWh
